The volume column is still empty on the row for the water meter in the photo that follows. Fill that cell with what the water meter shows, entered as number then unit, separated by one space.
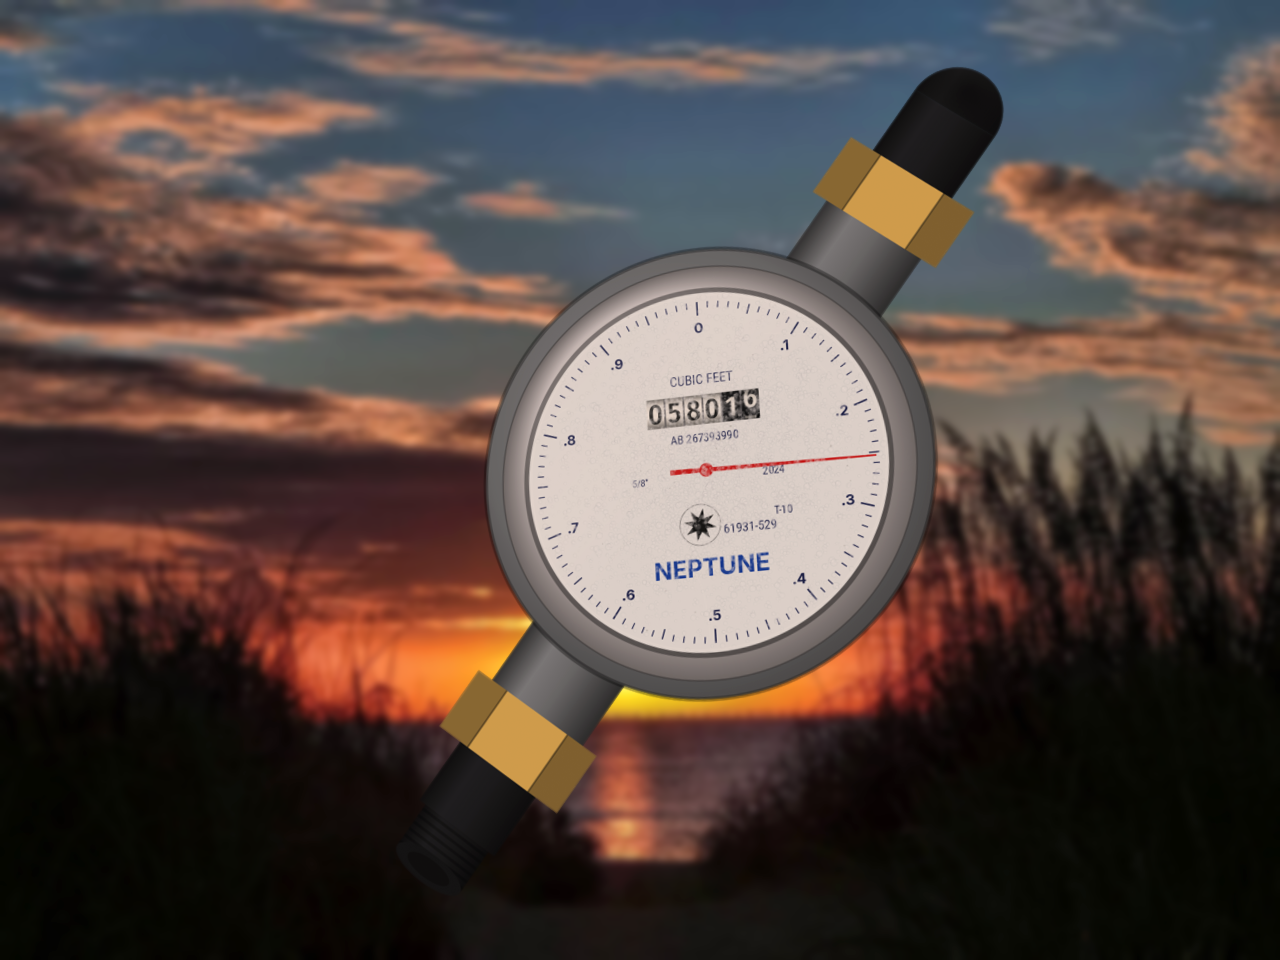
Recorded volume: 58016.25 ft³
